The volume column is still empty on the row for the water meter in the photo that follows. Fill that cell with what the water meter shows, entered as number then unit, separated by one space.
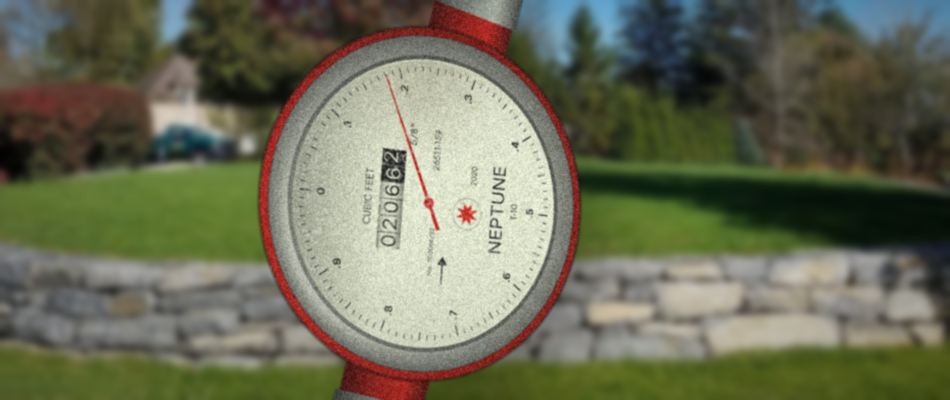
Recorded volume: 20662.18 ft³
